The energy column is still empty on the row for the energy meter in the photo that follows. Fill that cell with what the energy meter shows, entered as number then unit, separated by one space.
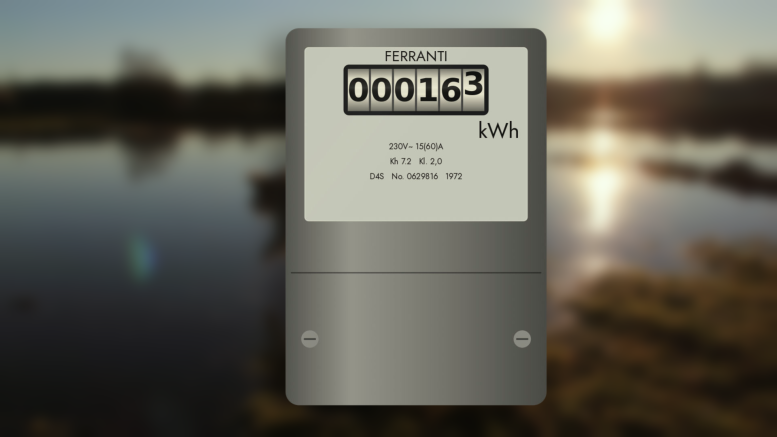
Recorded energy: 163 kWh
